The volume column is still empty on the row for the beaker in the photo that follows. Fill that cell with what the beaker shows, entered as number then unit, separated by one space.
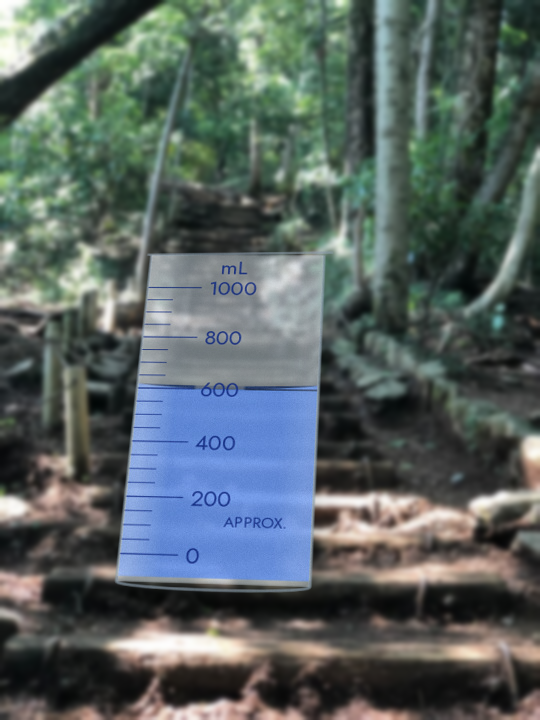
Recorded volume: 600 mL
